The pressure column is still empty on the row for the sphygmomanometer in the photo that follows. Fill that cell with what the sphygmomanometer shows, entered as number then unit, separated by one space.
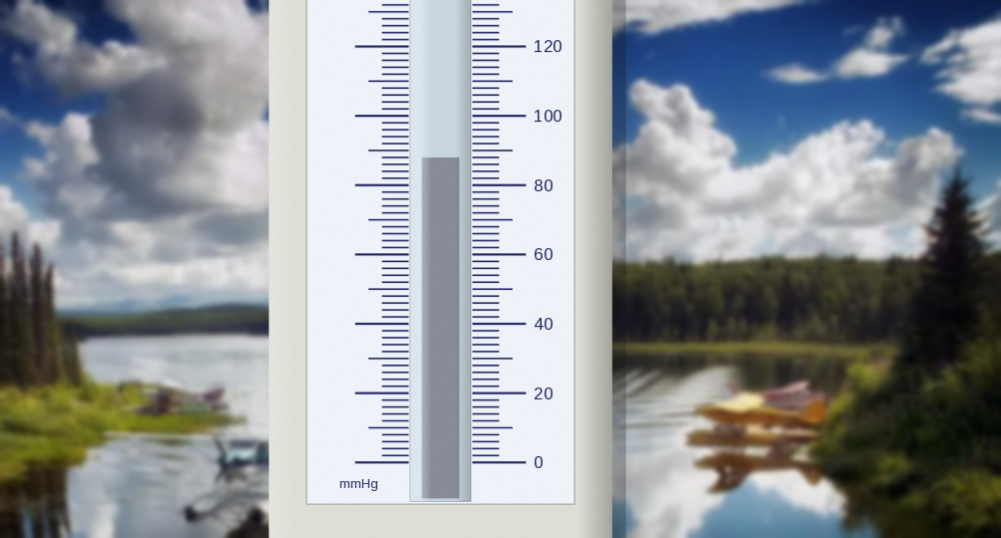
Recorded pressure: 88 mmHg
